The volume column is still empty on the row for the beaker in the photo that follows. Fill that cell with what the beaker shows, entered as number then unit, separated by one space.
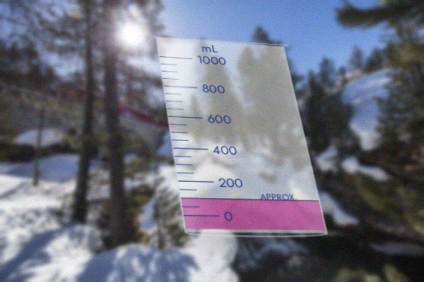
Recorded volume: 100 mL
